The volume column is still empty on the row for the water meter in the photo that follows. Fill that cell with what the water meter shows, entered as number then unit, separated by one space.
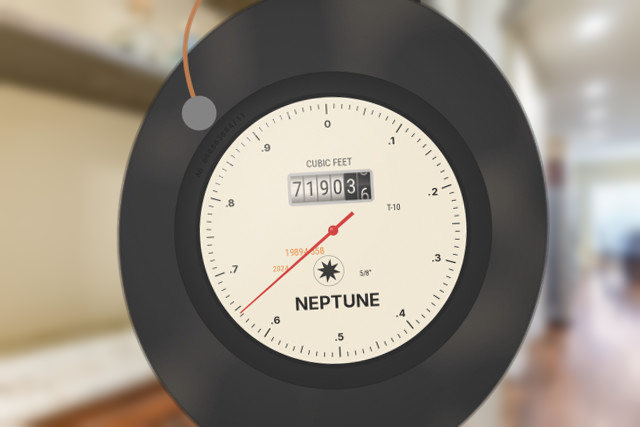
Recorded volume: 719035.64 ft³
